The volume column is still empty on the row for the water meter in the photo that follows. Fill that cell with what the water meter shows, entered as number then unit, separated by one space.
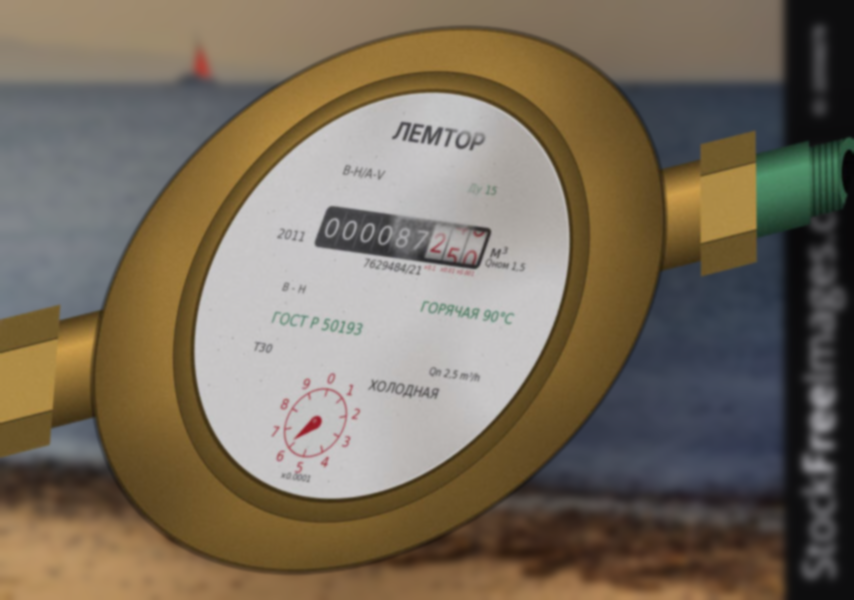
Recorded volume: 87.2496 m³
